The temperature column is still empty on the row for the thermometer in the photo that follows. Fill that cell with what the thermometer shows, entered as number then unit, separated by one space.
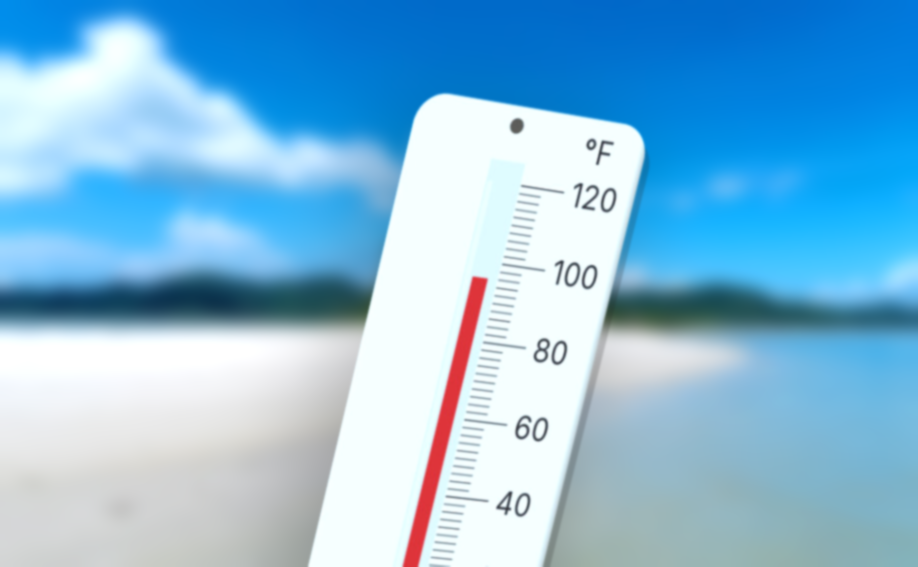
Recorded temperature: 96 °F
